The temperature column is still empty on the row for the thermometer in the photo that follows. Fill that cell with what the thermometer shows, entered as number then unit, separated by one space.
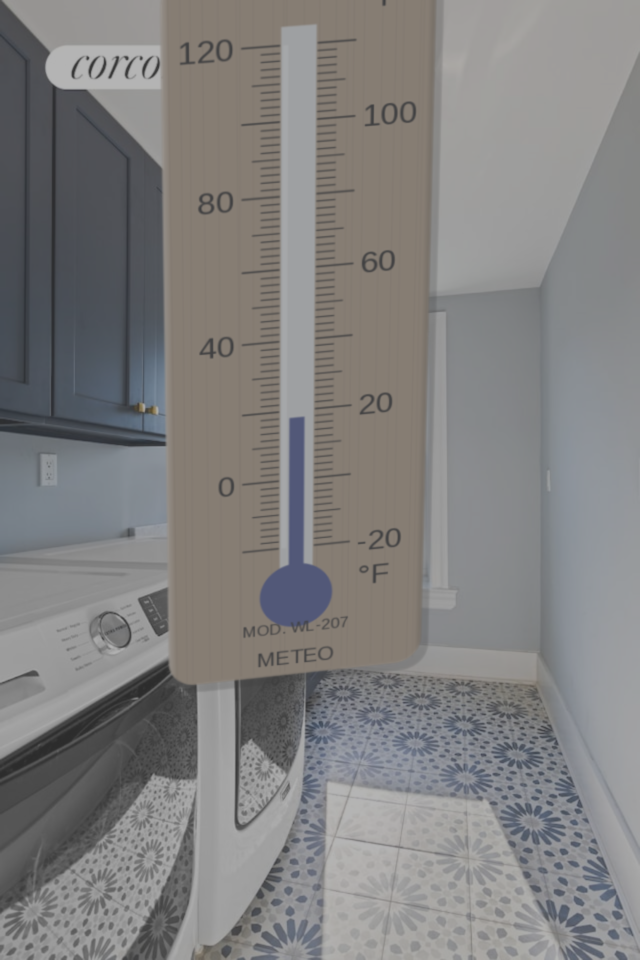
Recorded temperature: 18 °F
